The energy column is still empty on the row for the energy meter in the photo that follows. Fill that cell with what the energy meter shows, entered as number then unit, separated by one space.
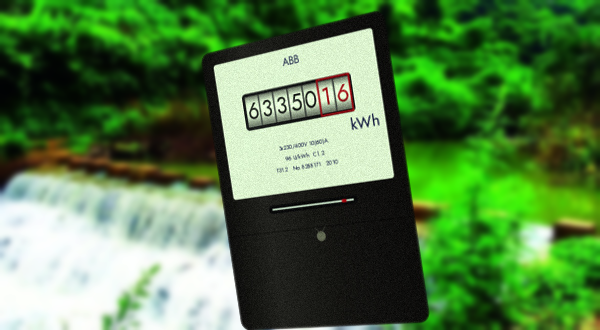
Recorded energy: 63350.16 kWh
